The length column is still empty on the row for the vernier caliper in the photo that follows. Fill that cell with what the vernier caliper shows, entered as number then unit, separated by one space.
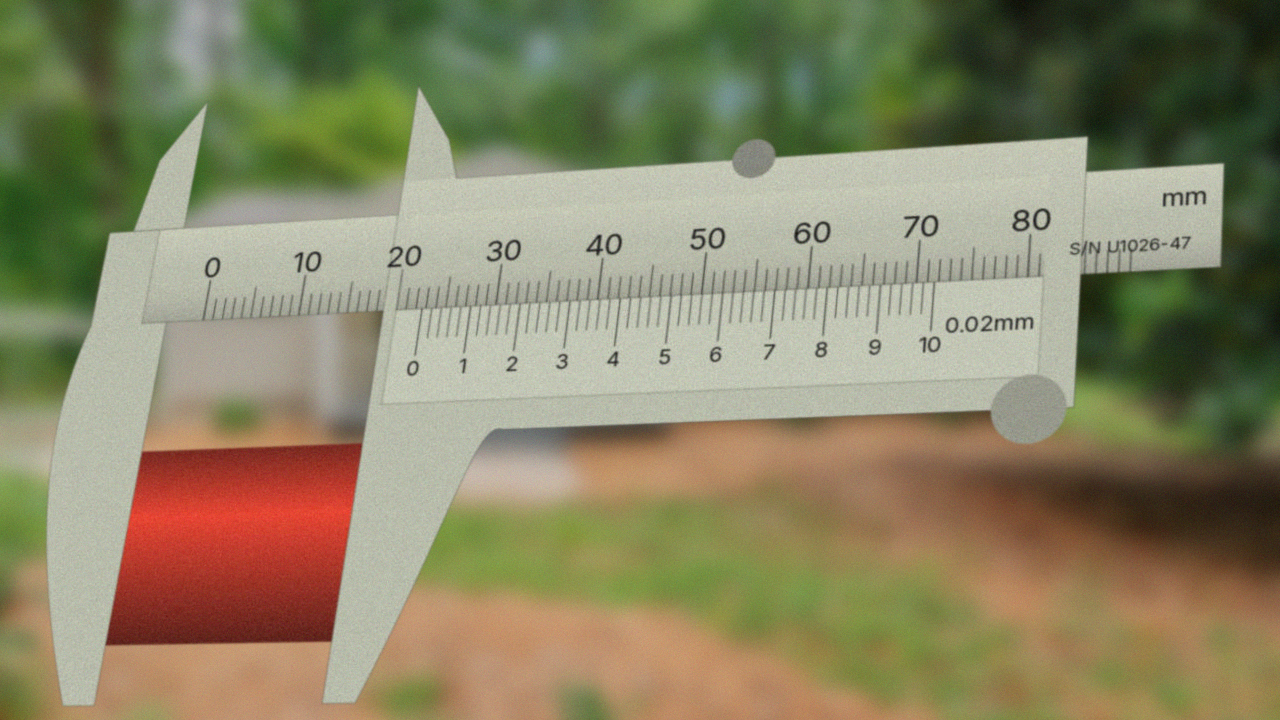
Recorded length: 22.6 mm
